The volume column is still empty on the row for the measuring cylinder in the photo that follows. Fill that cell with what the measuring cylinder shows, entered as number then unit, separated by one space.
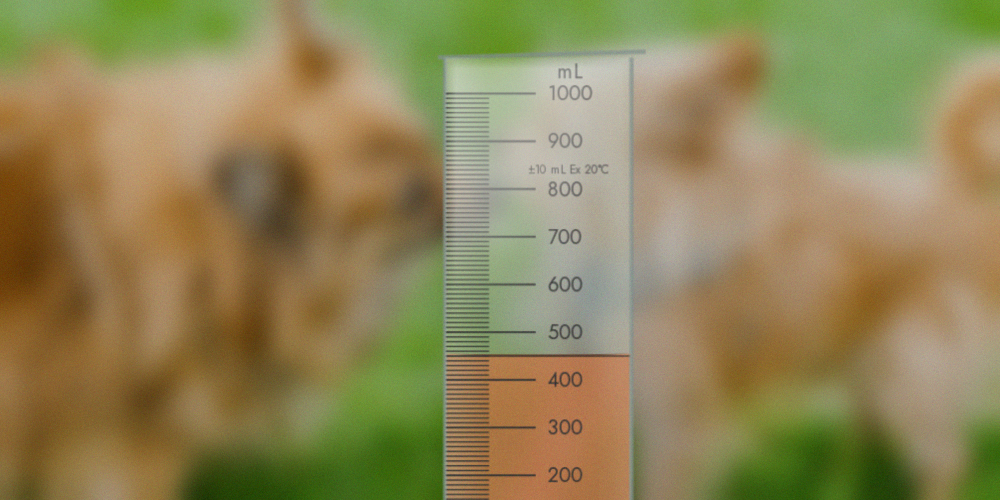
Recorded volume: 450 mL
